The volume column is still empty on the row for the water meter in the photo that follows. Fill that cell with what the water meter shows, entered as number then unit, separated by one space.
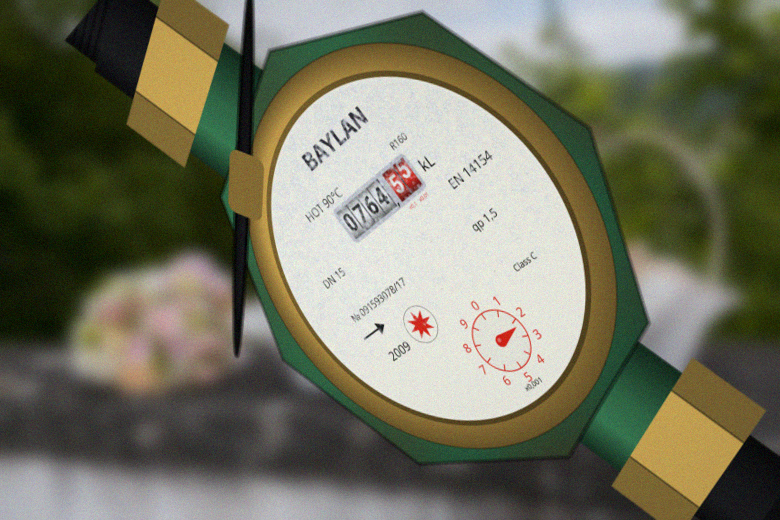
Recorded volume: 764.552 kL
